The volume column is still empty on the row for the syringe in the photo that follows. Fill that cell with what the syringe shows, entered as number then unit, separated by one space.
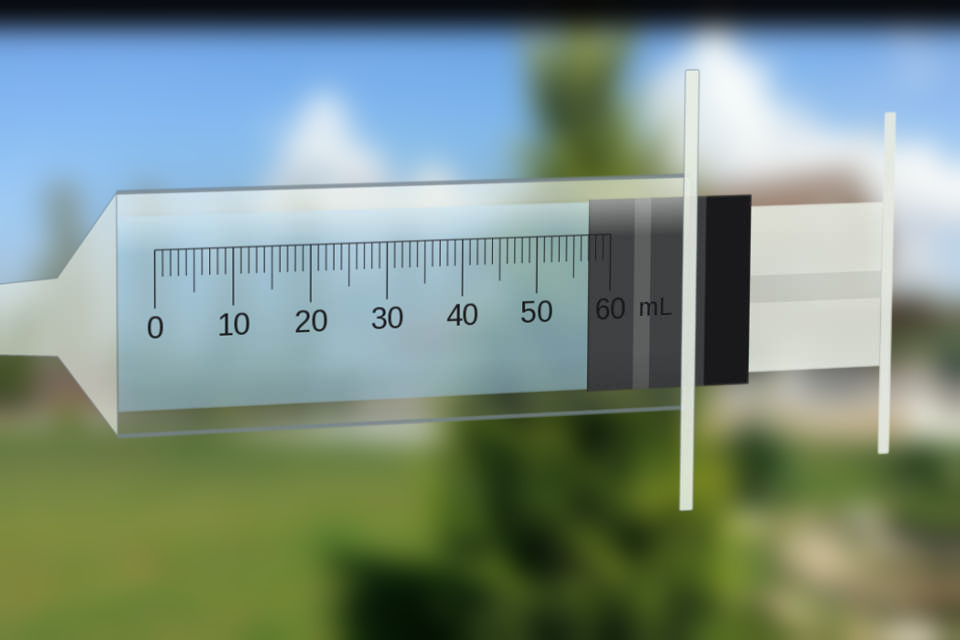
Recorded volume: 57 mL
